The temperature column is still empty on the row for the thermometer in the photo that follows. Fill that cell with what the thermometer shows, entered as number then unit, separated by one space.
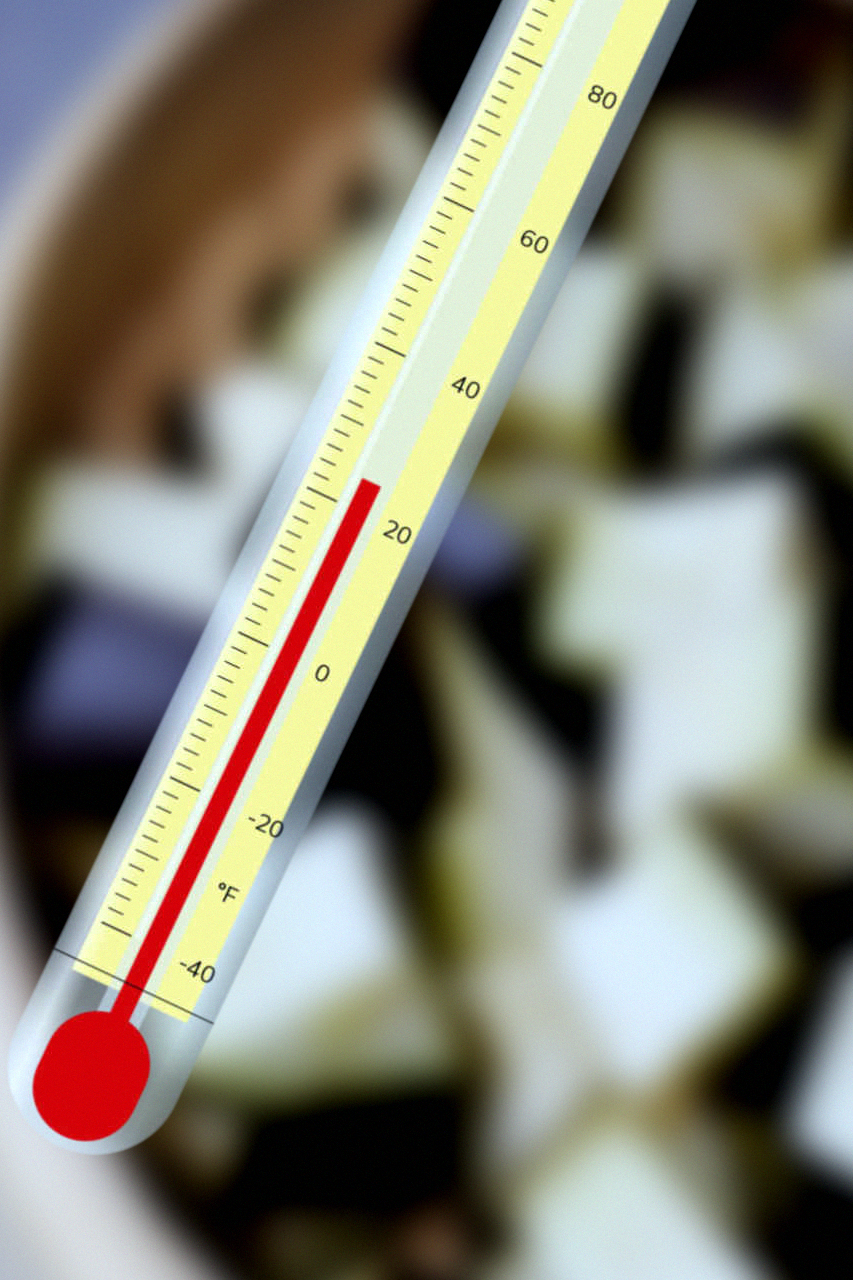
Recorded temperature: 24 °F
